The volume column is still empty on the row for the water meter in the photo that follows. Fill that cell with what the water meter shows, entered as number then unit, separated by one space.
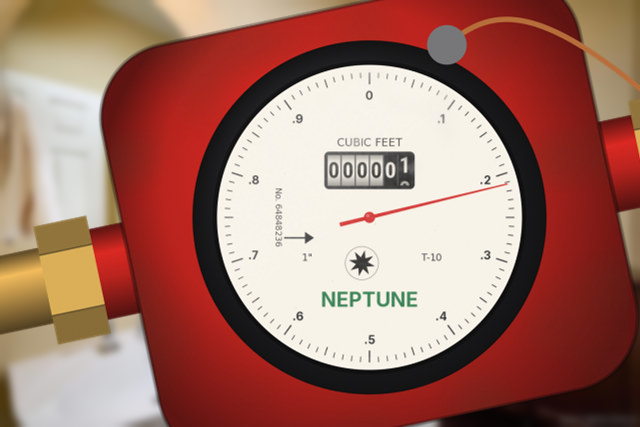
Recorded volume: 1.21 ft³
